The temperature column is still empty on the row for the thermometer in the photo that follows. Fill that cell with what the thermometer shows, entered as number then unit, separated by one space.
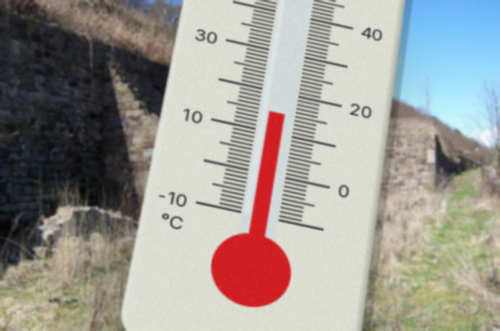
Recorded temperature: 15 °C
